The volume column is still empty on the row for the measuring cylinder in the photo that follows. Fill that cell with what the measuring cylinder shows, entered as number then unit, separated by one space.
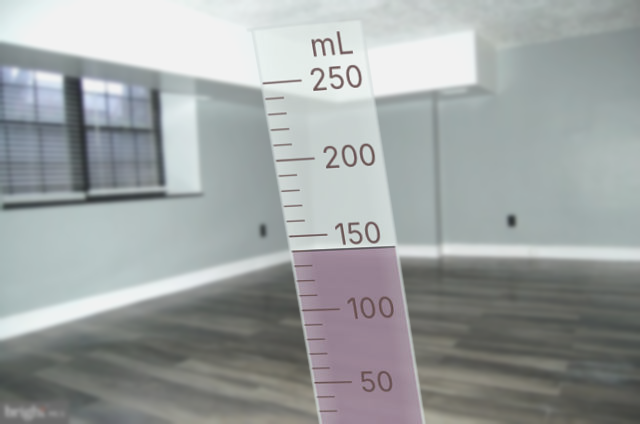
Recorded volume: 140 mL
